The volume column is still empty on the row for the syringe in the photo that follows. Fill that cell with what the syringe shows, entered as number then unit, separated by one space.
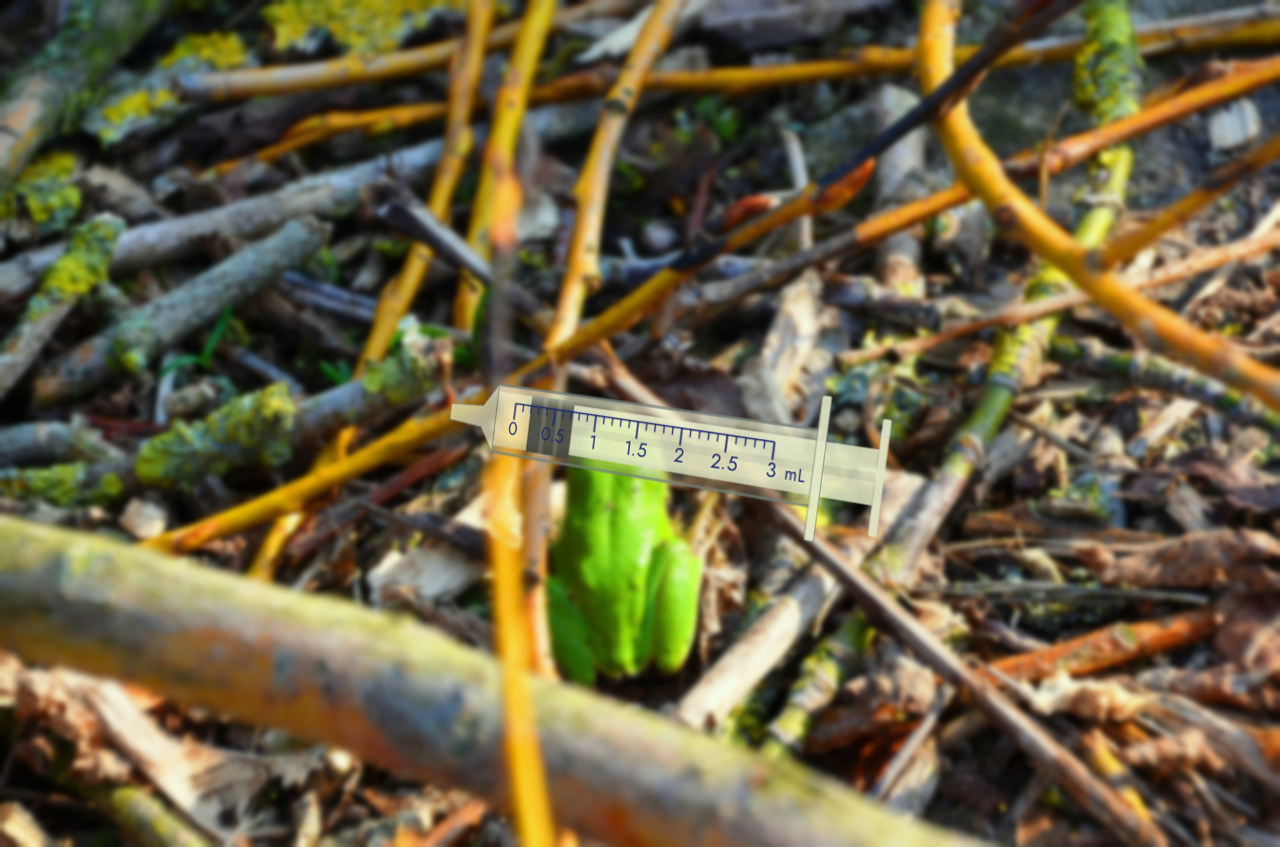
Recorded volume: 0.2 mL
